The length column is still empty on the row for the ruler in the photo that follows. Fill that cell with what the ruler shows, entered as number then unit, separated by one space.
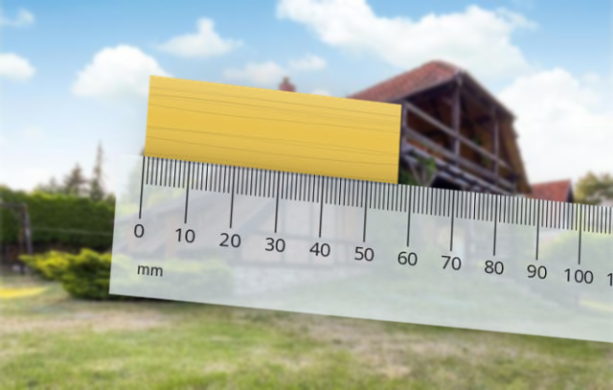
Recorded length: 57 mm
